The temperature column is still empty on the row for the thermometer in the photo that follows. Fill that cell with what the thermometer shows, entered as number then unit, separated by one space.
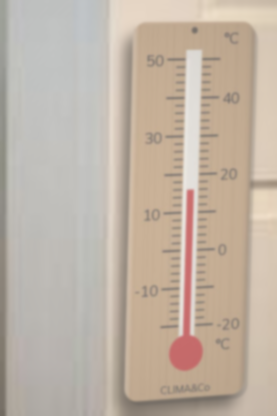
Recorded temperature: 16 °C
